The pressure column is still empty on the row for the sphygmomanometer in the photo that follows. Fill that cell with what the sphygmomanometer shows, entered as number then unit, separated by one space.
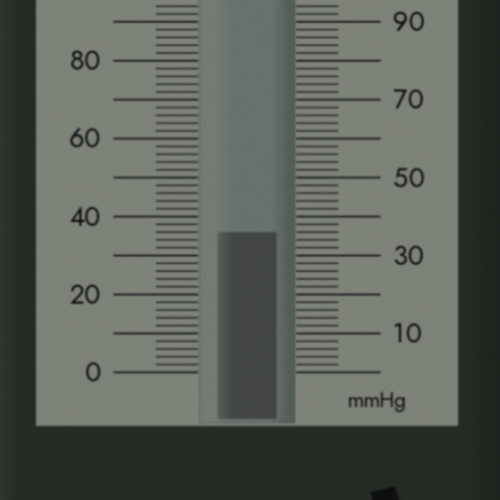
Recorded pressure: 36 mmHg
